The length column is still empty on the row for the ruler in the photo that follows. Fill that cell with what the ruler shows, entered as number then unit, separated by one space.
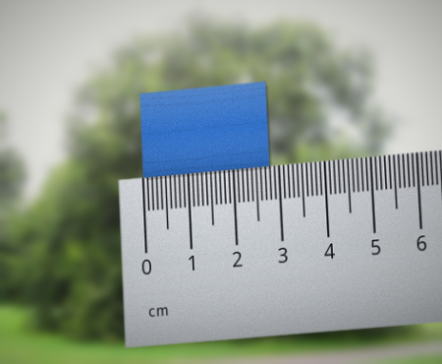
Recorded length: 2.8 cm
